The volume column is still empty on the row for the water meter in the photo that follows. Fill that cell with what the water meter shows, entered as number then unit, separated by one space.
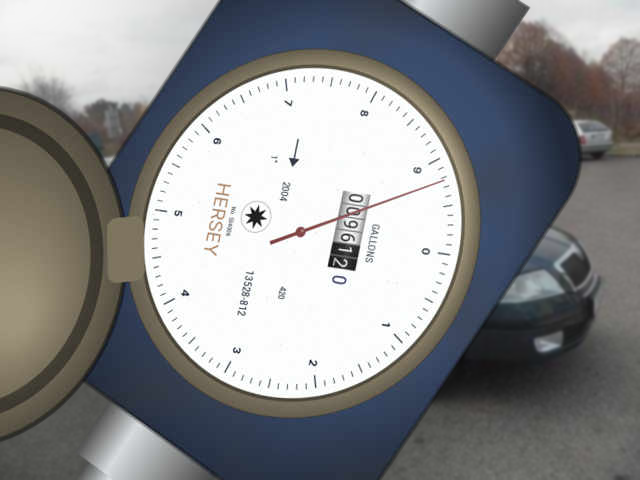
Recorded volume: 96119.2 gal
